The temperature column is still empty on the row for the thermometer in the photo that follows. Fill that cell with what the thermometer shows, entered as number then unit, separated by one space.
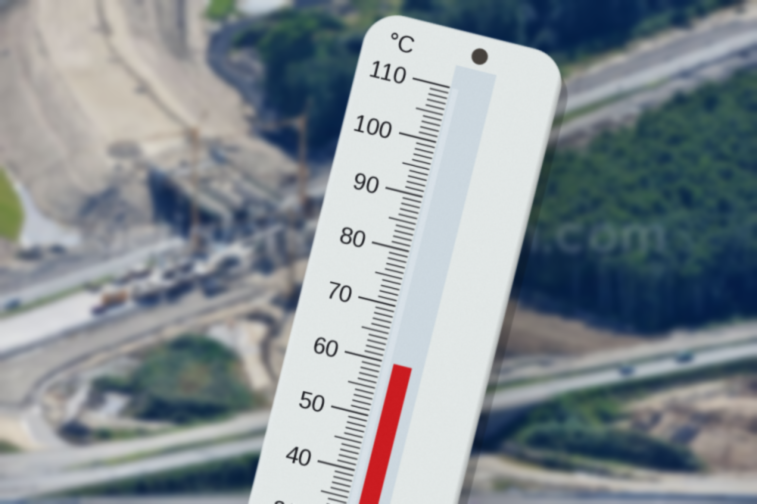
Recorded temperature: 60 °C
